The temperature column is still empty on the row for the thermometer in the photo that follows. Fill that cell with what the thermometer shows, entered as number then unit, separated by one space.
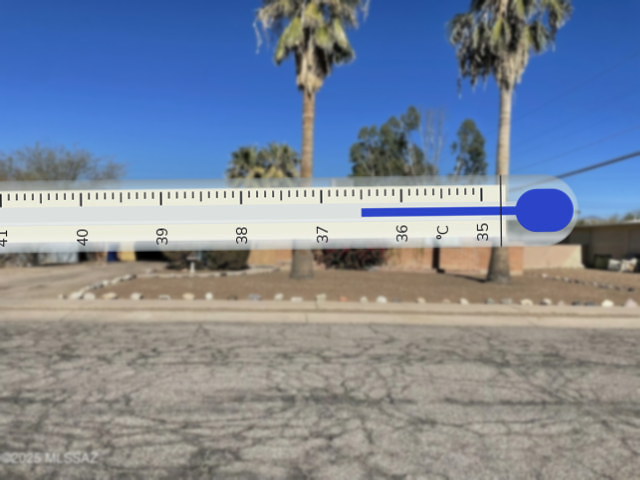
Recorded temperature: 36.5 °C
